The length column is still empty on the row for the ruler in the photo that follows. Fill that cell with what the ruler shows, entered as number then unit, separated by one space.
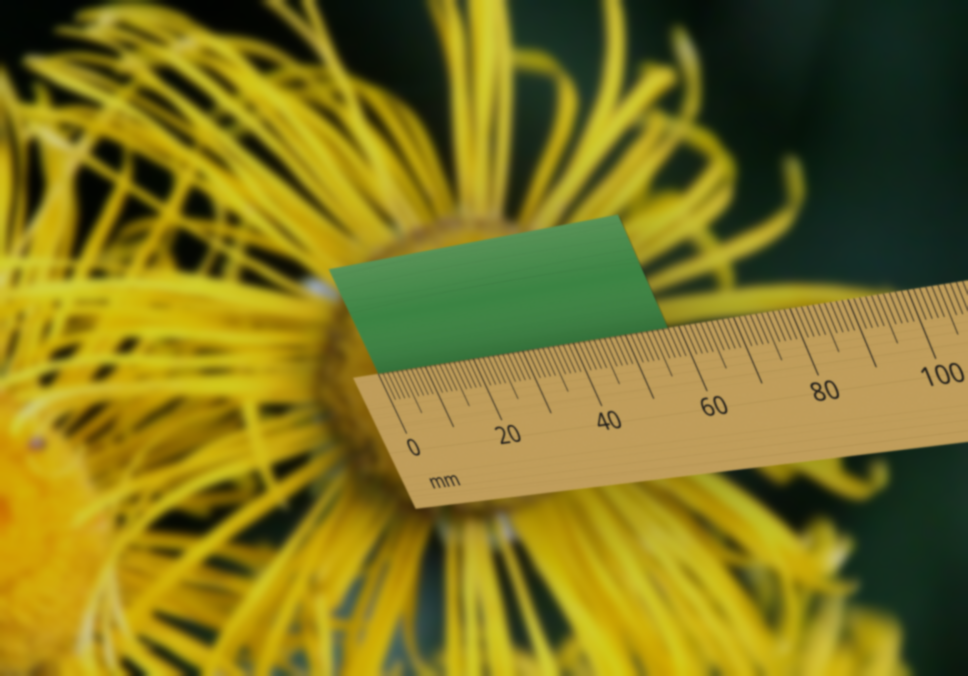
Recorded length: 58 mm
